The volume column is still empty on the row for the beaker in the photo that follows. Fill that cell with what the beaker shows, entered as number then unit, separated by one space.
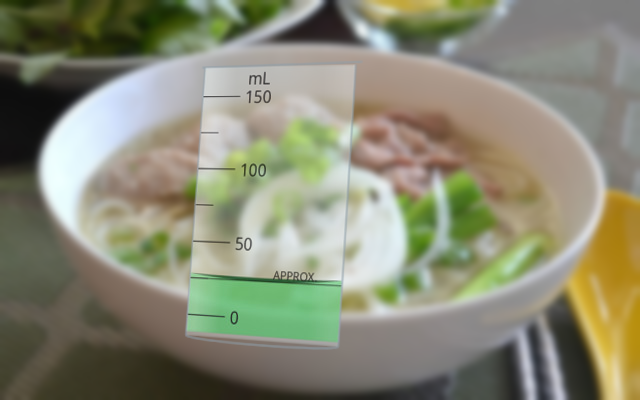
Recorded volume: 25 mL
